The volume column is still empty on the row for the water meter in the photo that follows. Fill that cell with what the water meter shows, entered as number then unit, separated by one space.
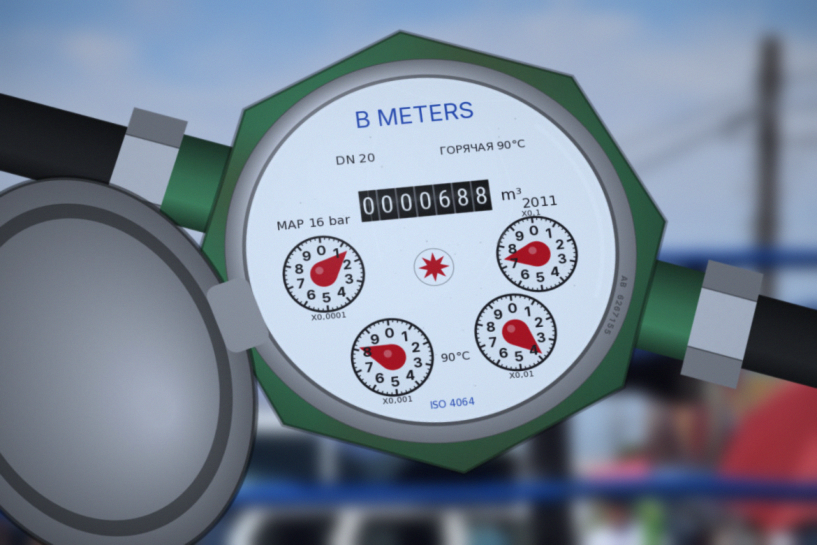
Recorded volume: 688.7381 m³
